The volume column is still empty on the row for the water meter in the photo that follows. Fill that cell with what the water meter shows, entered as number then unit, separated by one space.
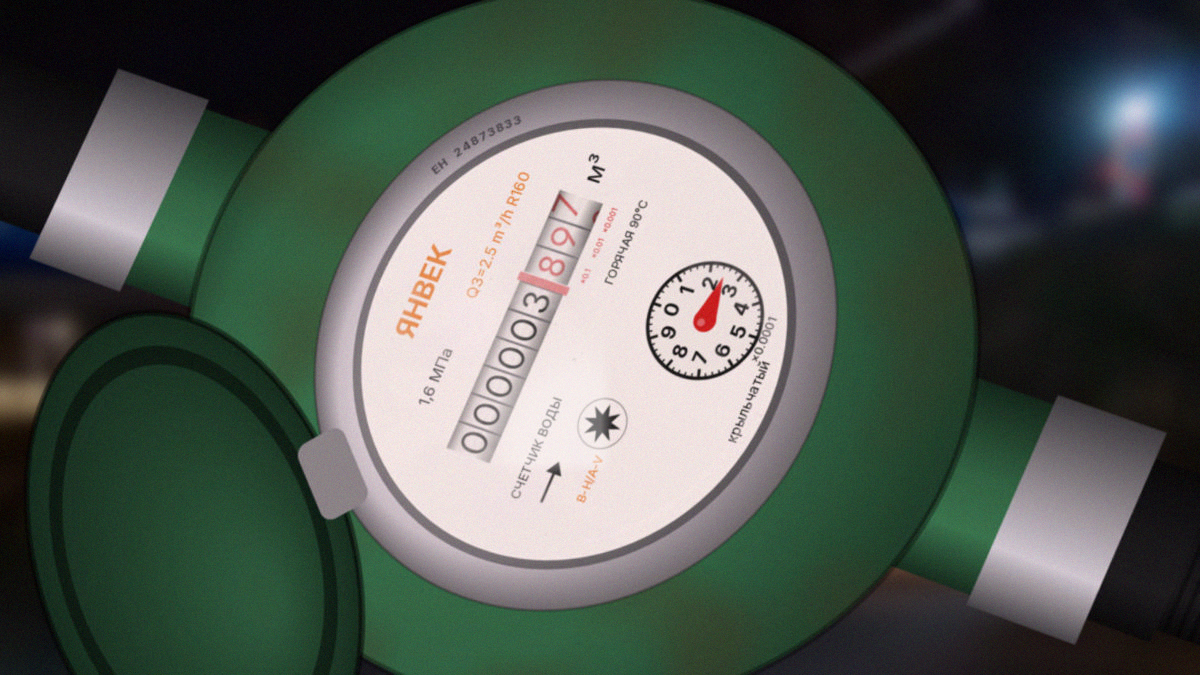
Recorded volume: 3.8972 m³
